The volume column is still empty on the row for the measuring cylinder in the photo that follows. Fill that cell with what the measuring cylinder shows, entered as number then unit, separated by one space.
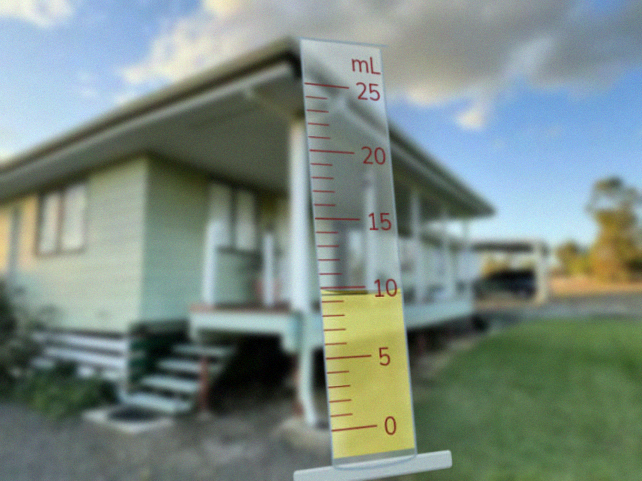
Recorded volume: 9.5 mL
